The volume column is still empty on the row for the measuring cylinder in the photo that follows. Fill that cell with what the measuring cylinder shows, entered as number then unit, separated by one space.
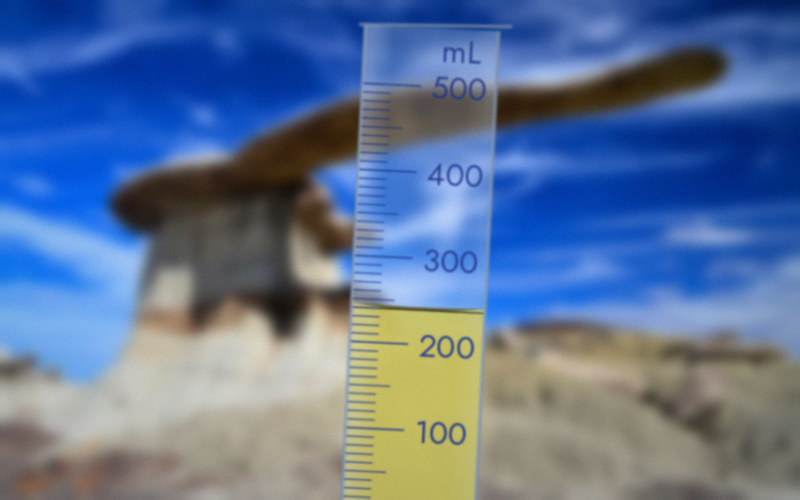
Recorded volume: 240 mL
